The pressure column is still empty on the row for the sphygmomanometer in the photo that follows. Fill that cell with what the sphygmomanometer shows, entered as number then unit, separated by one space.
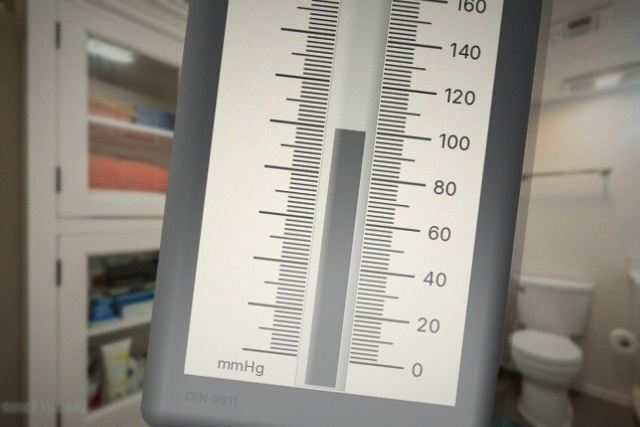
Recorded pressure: 100 mmHg
